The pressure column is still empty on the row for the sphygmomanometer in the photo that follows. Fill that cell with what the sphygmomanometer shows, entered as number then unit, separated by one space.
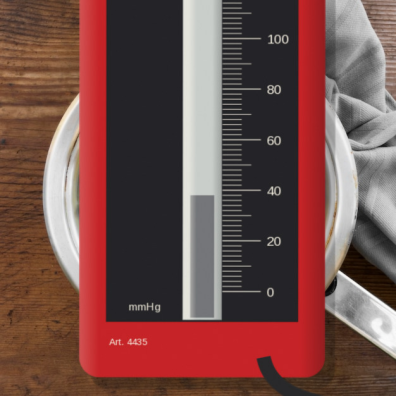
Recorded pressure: 38 mmHg
